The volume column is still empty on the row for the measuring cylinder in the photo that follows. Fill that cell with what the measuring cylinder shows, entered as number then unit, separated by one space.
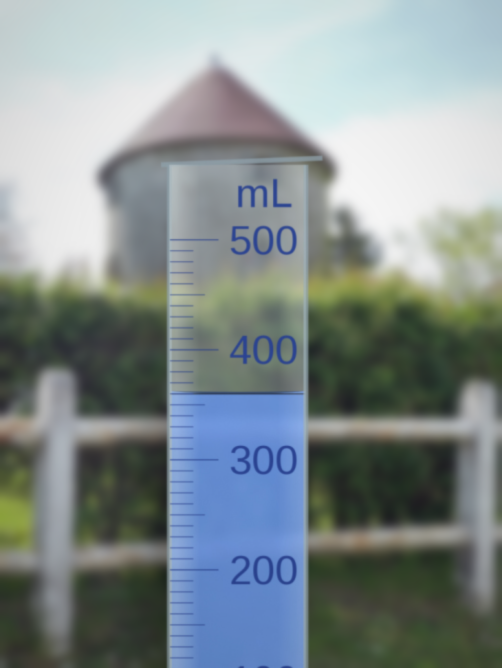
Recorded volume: 360 mL
